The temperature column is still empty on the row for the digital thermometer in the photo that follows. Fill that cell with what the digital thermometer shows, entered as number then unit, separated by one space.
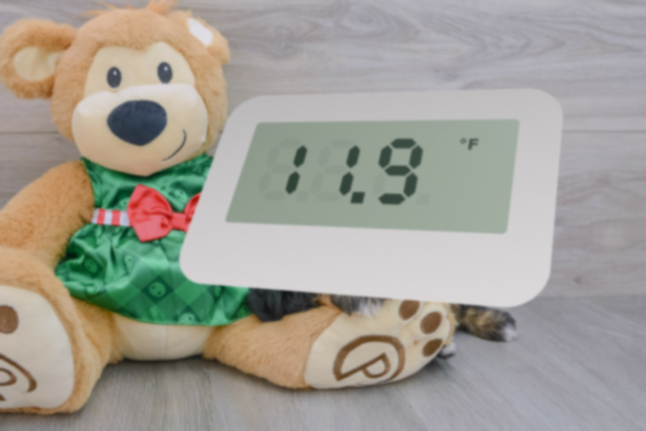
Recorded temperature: 11.9 °F
